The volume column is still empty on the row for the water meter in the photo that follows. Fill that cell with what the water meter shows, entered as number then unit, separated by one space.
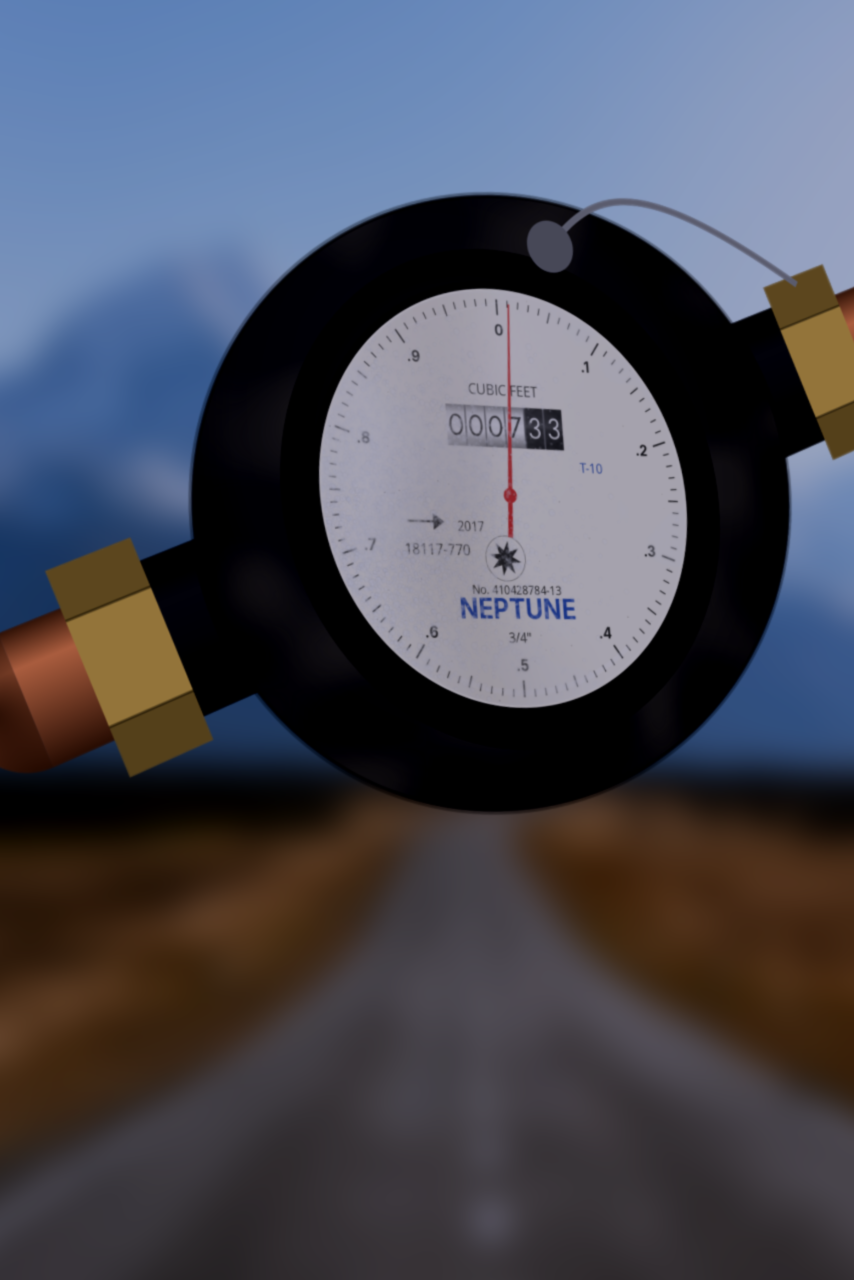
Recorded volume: 733.01 ft³
